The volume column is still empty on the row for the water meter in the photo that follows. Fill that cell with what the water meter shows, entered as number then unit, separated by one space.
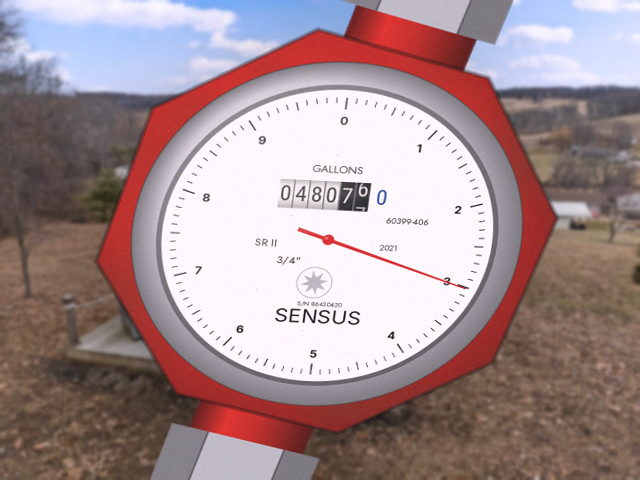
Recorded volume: 480763.0 gal
